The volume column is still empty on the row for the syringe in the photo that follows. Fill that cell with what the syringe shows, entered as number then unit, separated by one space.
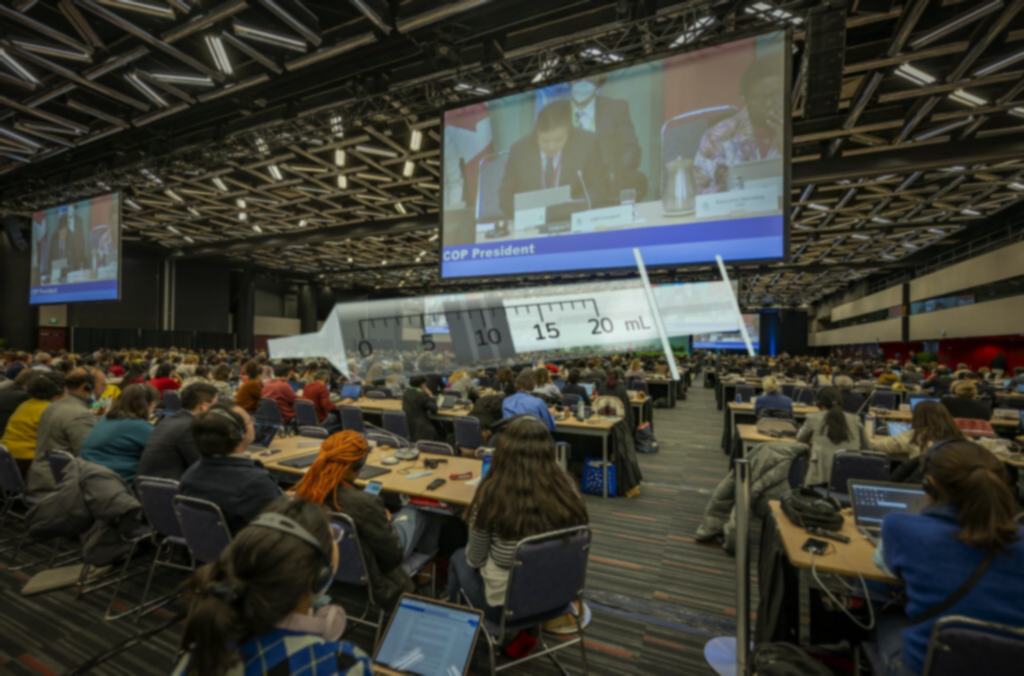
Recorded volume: 7 mL
